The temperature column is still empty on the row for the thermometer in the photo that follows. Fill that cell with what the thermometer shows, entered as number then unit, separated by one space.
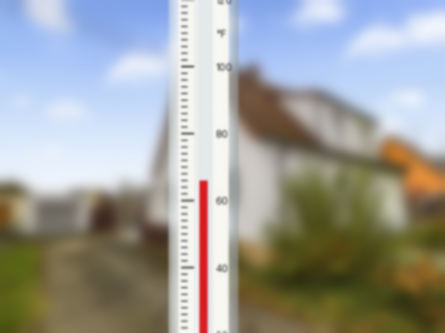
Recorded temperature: 66 °F
